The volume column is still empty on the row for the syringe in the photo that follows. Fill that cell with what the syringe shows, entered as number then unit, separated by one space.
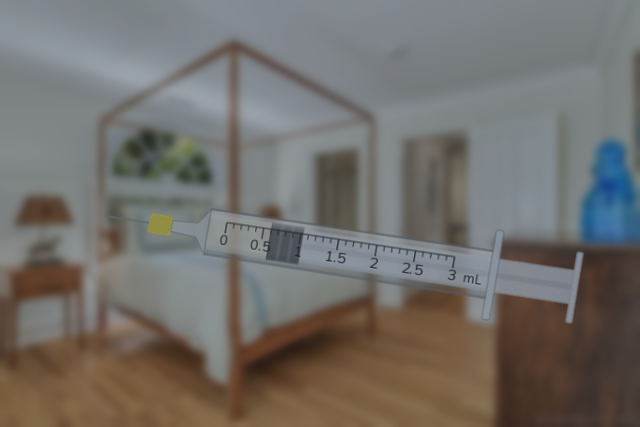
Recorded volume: 0.6 mL
